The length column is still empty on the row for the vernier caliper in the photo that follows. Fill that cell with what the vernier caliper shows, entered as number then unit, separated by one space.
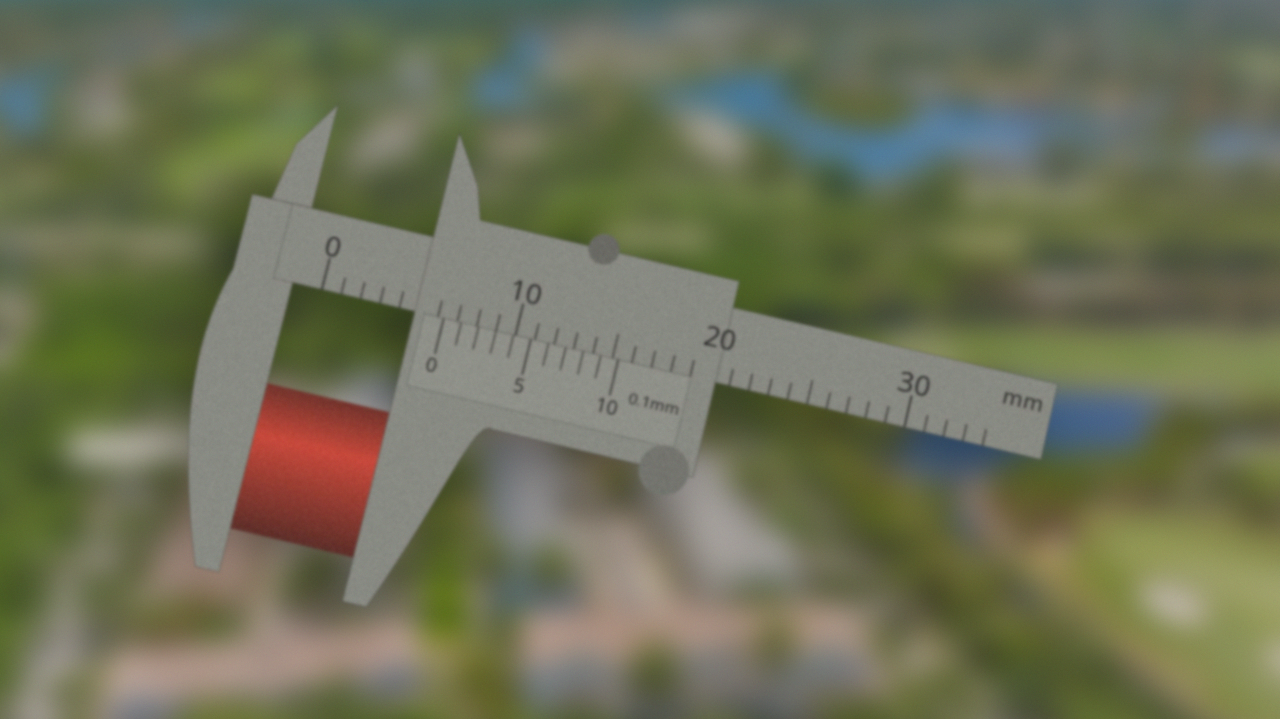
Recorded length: 6.3 mm
